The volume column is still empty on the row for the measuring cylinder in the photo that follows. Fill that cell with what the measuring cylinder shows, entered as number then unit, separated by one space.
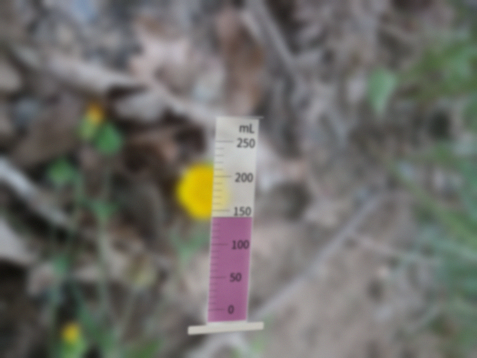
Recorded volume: 140 mL
